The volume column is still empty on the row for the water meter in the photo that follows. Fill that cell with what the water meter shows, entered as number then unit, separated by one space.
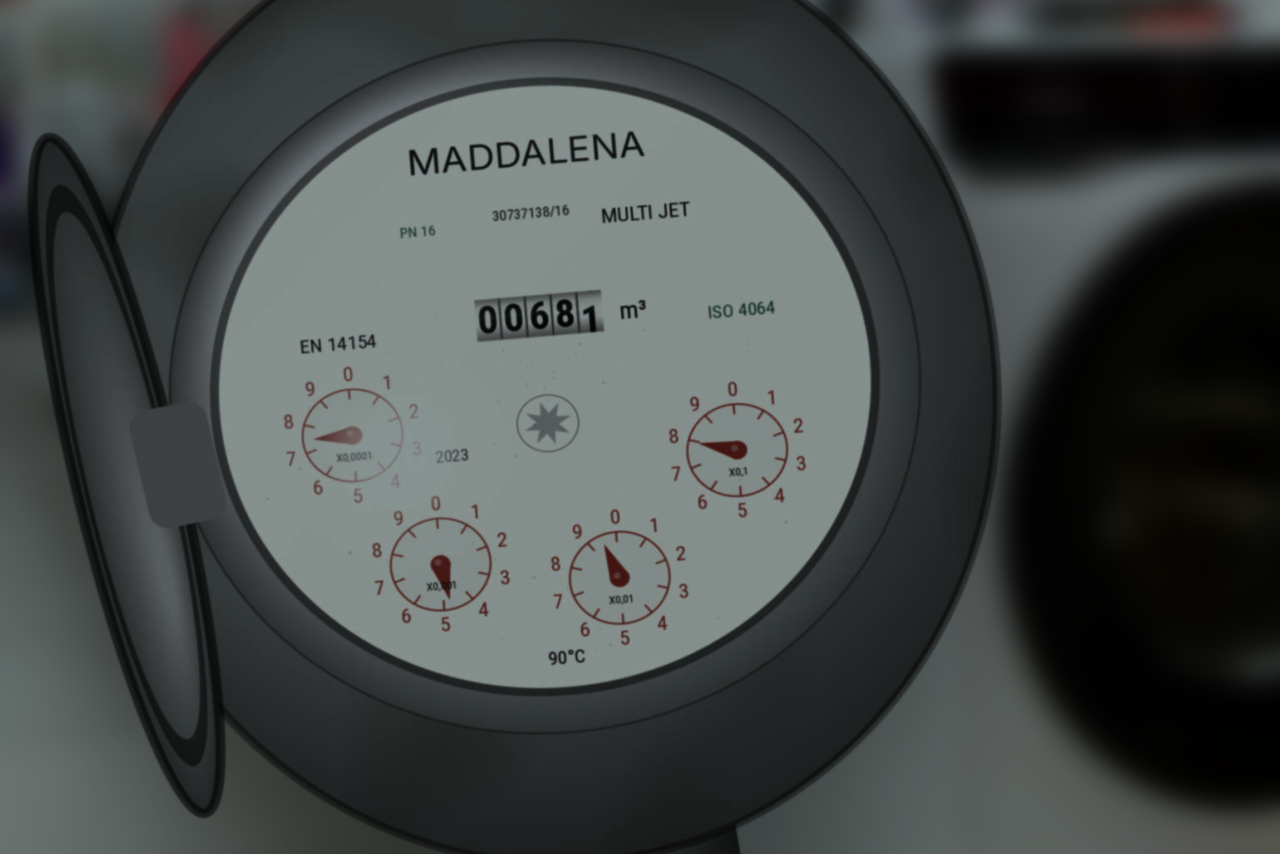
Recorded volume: 680.7947 m³
